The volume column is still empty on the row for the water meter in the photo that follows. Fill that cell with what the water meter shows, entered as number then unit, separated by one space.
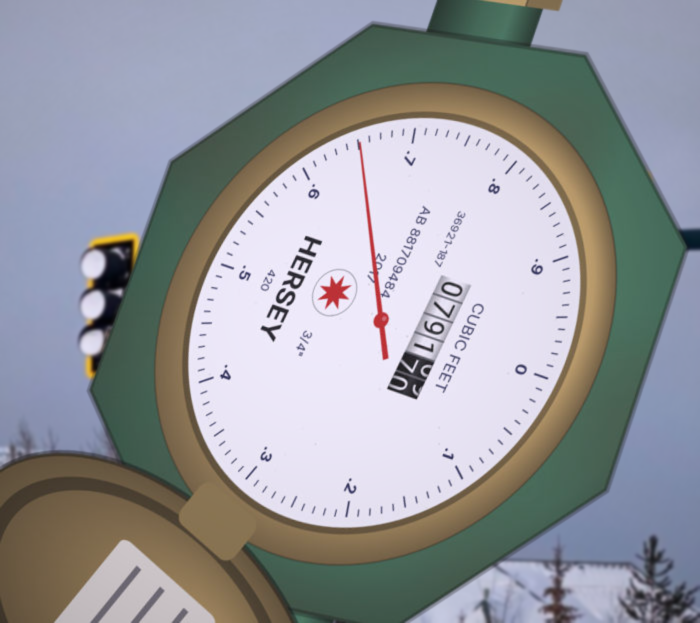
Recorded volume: 79169.65 ft³
